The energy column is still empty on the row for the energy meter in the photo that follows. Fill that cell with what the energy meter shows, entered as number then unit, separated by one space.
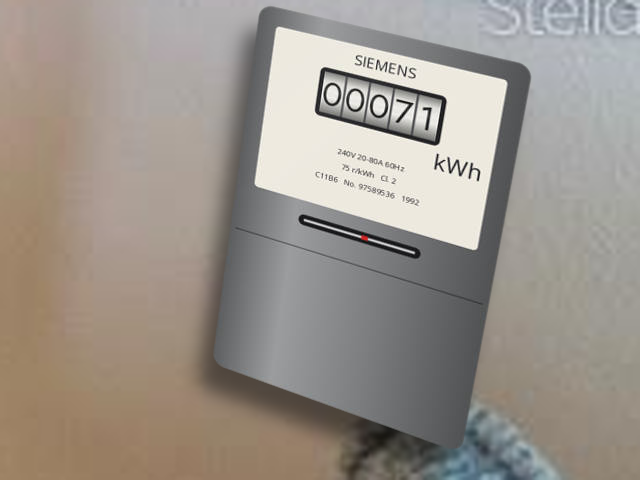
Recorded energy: 71 kWh
